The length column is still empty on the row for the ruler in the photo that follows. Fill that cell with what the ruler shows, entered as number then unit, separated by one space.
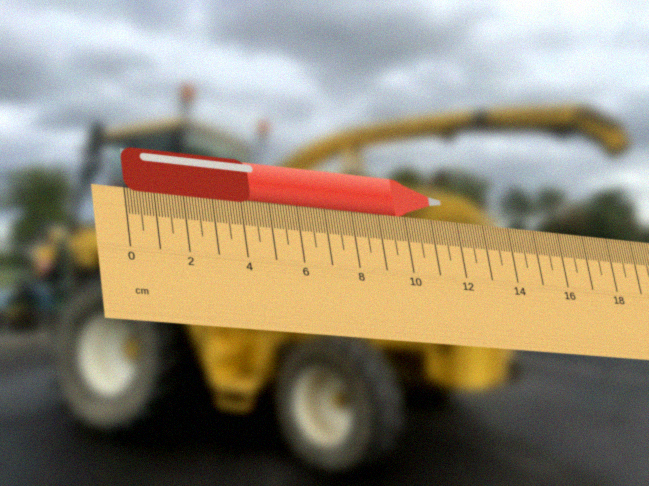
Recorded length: 11.5 cm
